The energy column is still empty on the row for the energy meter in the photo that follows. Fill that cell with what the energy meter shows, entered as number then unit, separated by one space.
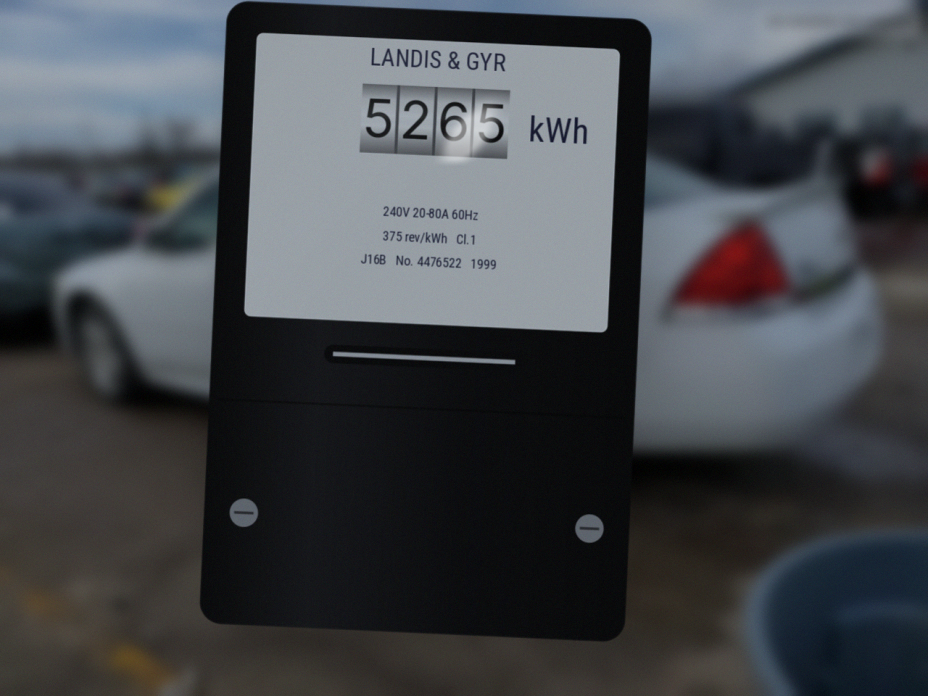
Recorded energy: 5265 kWh
